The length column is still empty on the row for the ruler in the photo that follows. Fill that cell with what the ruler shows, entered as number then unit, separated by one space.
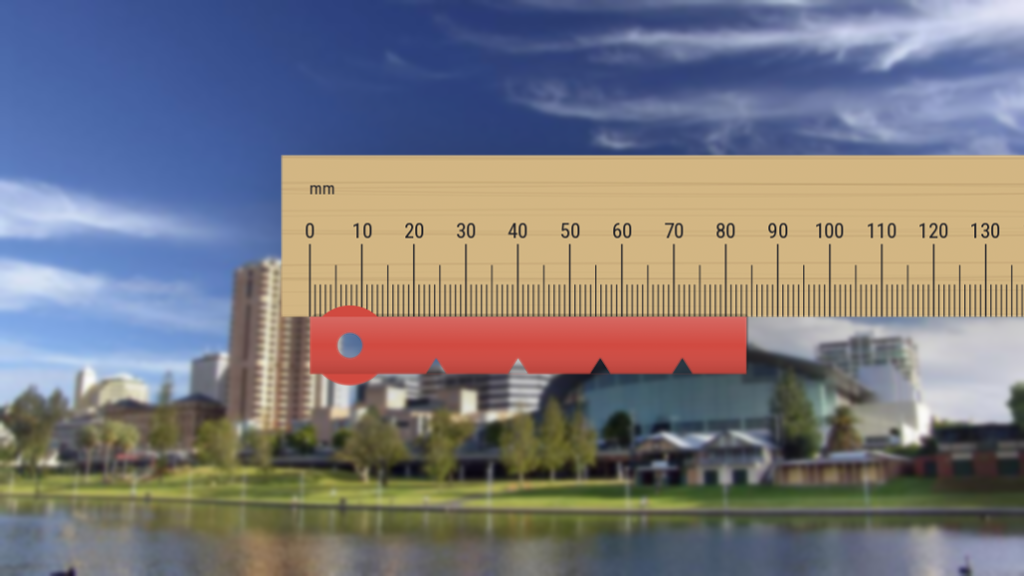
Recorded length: 84 mm
